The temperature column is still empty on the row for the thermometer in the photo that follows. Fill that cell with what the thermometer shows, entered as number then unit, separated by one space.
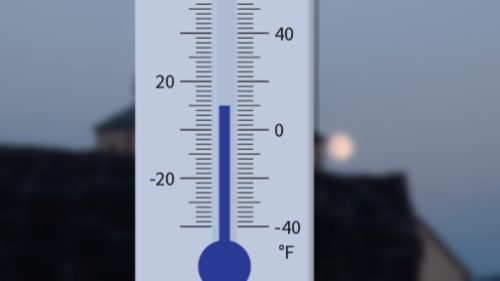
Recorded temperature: 10 °F
